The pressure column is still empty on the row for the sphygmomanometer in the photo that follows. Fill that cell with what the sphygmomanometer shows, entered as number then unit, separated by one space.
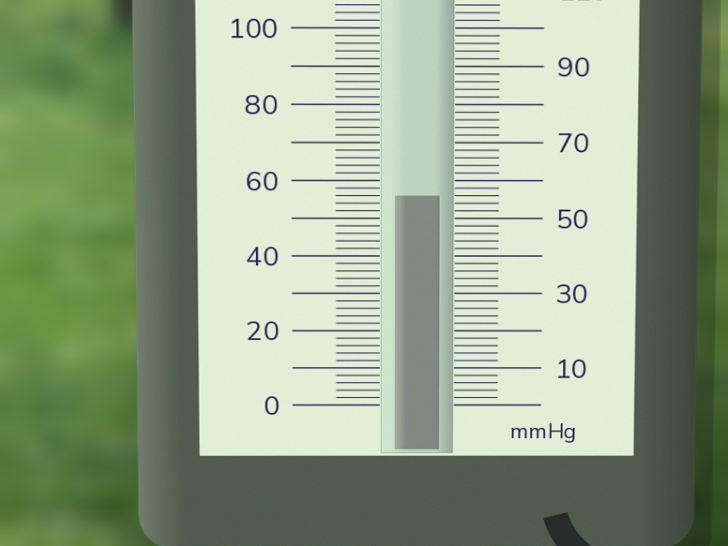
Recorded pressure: 56 mmHg
